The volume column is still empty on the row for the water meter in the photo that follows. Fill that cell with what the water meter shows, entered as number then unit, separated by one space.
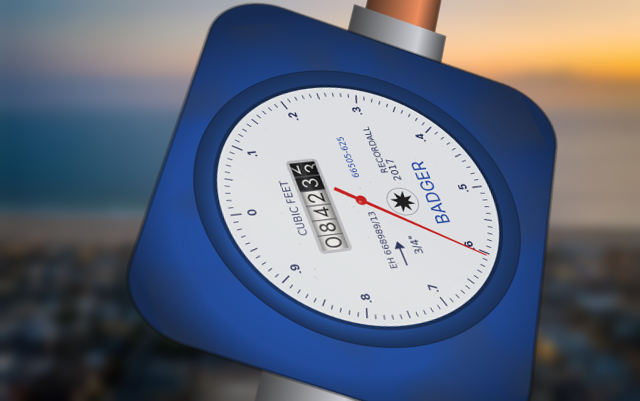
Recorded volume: 84232.60 ft³
